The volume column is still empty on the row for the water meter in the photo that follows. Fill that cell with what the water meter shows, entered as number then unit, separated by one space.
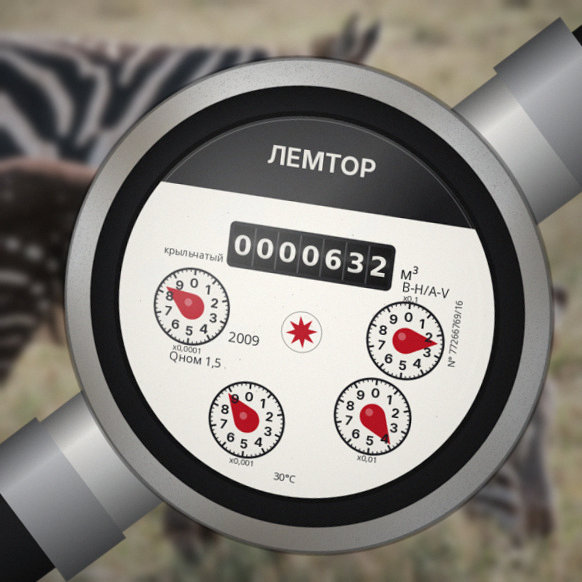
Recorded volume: 632.2388 m³
